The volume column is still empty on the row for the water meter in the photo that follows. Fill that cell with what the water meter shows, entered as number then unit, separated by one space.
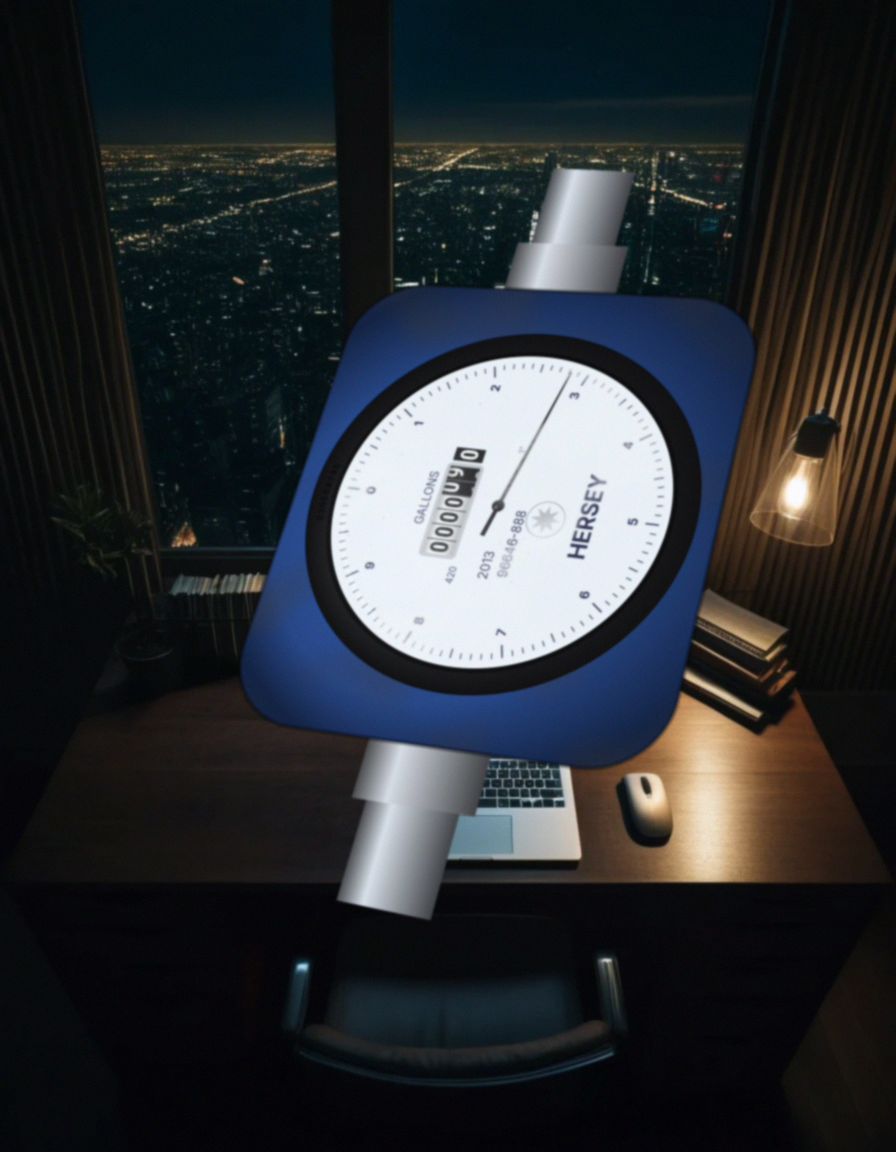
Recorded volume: 92.8 gal
